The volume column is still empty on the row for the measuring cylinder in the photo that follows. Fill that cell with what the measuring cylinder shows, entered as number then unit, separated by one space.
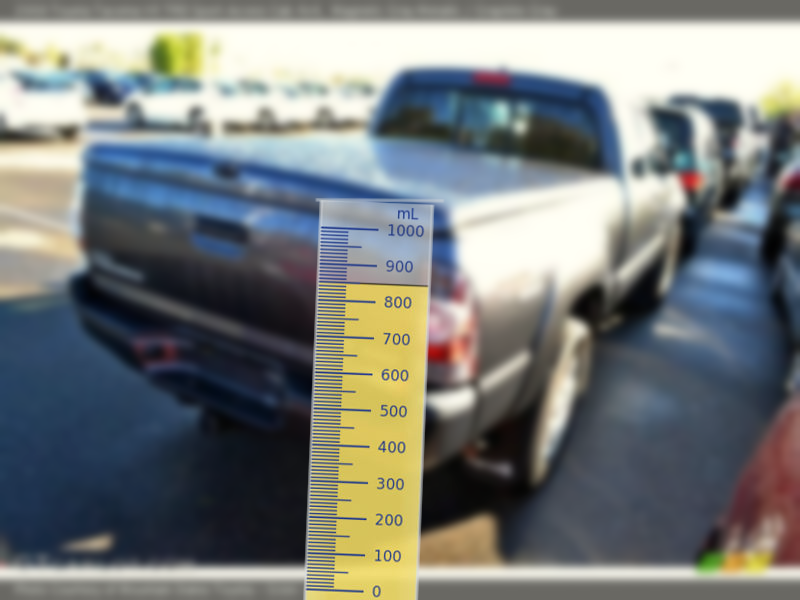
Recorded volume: 850 mL
